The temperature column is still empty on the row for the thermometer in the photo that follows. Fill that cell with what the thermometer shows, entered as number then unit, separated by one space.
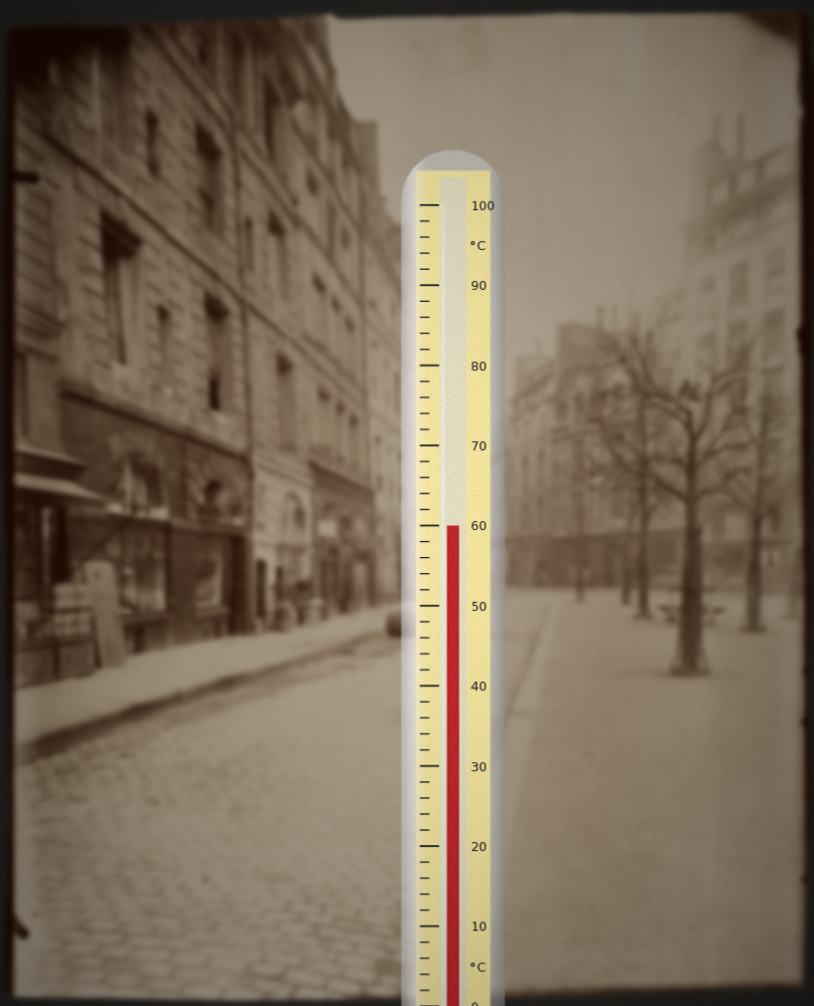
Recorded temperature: 60 °C
